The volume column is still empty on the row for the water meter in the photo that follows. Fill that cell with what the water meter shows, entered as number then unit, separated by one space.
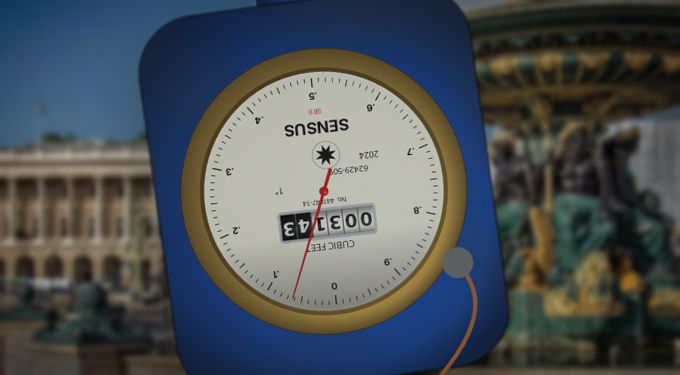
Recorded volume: 3143.06 ft³
